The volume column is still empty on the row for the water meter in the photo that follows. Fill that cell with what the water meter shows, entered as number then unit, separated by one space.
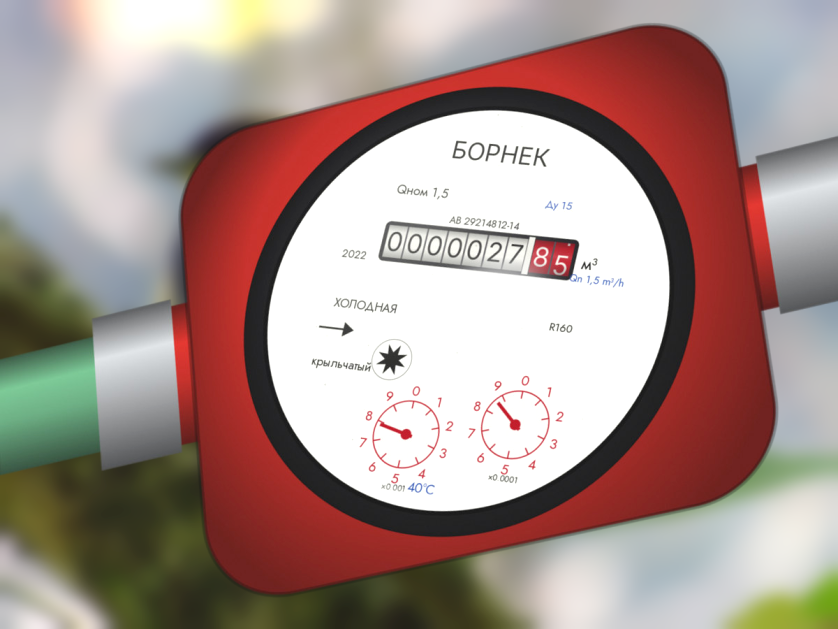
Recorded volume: 27.8478 m³
